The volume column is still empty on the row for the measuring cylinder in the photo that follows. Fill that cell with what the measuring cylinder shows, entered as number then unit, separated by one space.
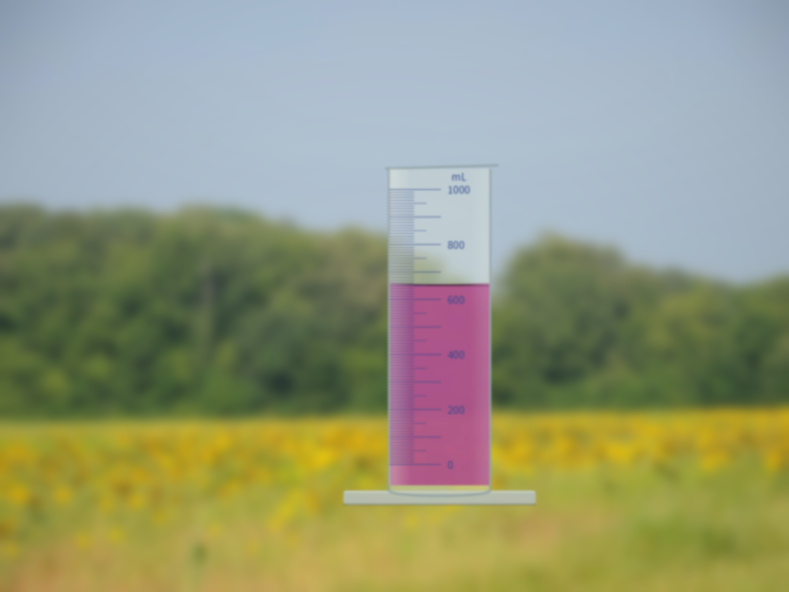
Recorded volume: 650 mL
